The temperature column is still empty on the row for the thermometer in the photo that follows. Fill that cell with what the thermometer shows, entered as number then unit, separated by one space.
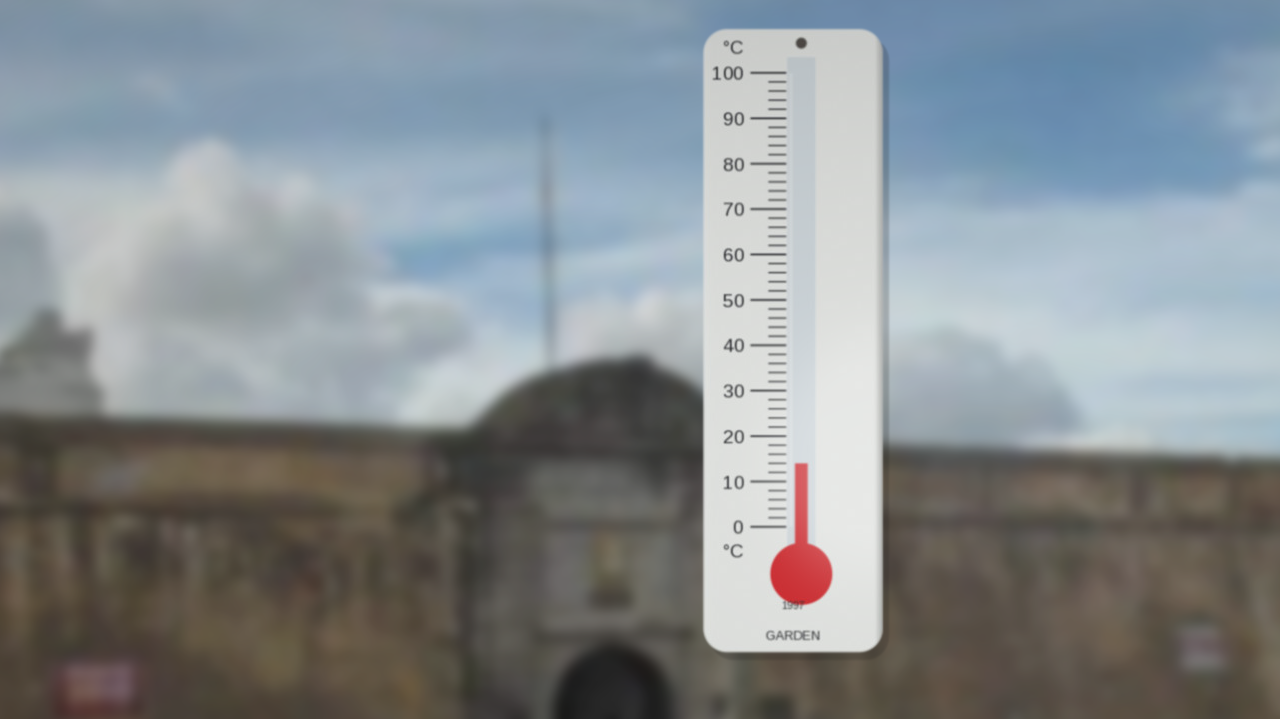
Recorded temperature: 14 °C
